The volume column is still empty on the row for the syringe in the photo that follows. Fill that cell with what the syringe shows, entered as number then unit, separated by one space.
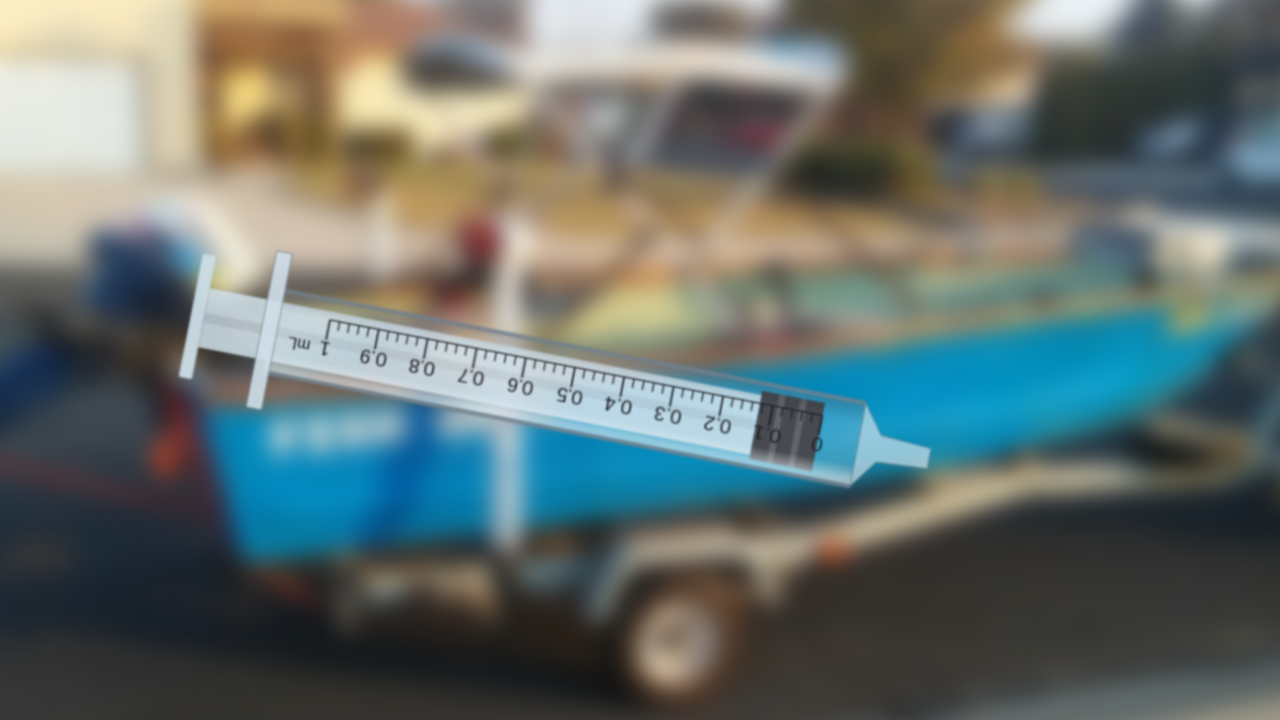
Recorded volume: 0 mL
